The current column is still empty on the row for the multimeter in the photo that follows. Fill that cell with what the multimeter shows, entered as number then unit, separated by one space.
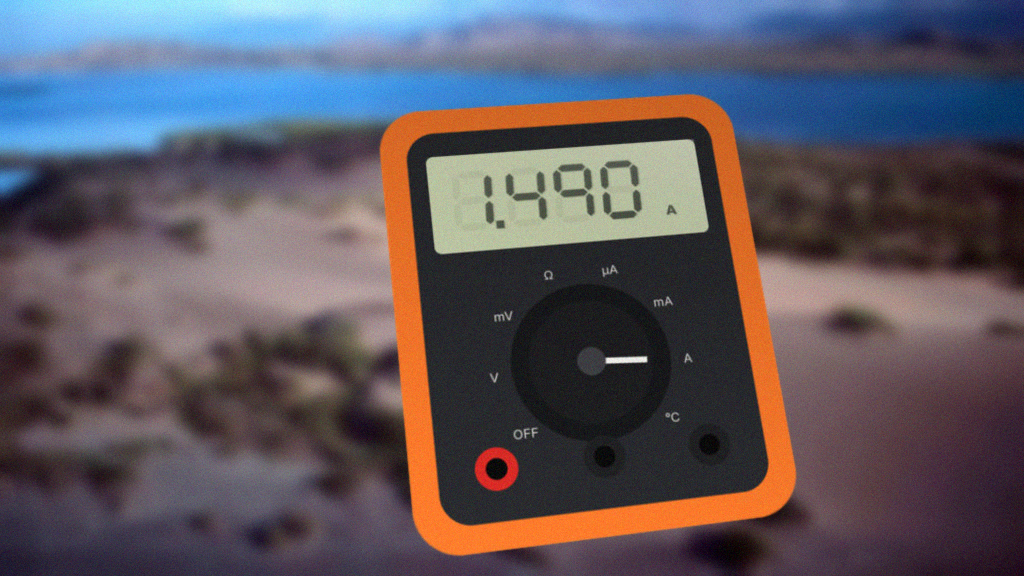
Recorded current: 1.490 A
